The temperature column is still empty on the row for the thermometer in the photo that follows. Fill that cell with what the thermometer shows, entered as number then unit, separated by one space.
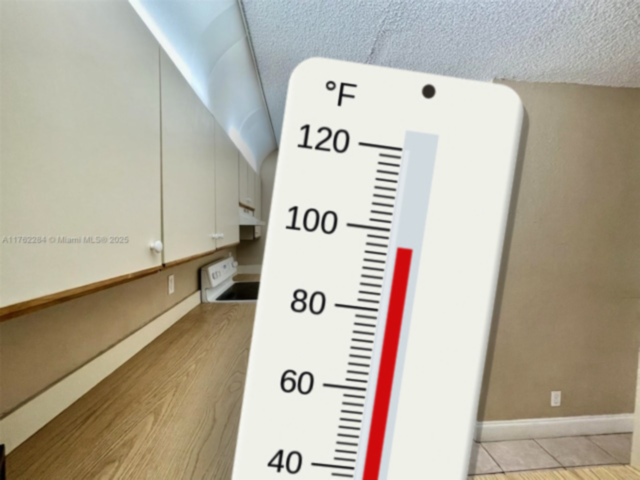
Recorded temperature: 96 °F
